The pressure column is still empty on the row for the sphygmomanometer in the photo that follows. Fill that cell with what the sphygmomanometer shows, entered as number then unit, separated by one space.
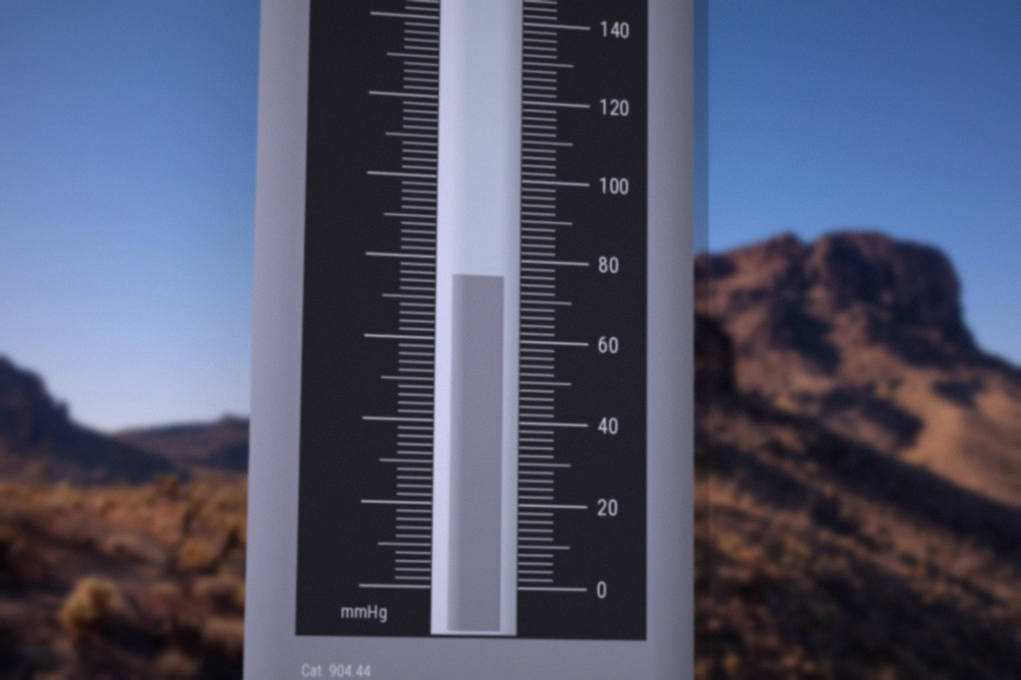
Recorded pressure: 76 mmHg
